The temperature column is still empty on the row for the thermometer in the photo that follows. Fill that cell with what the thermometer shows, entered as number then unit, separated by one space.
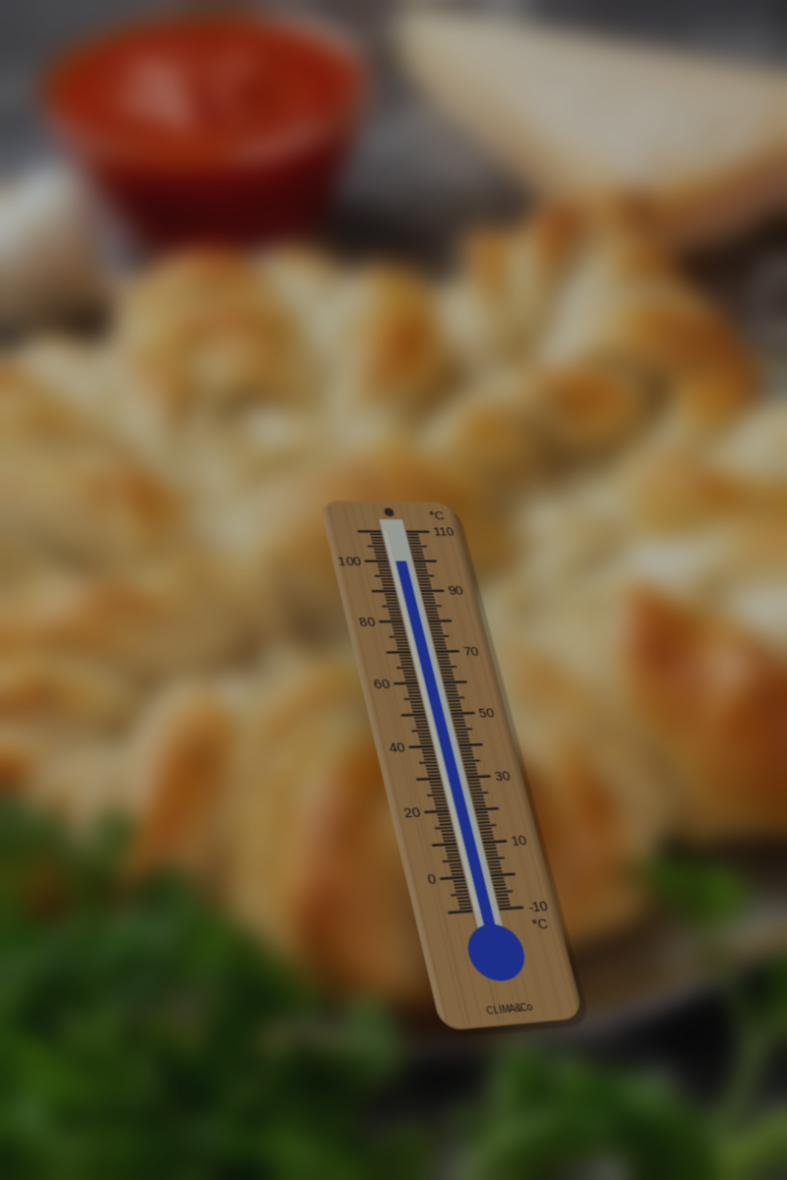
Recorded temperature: 100 °C
